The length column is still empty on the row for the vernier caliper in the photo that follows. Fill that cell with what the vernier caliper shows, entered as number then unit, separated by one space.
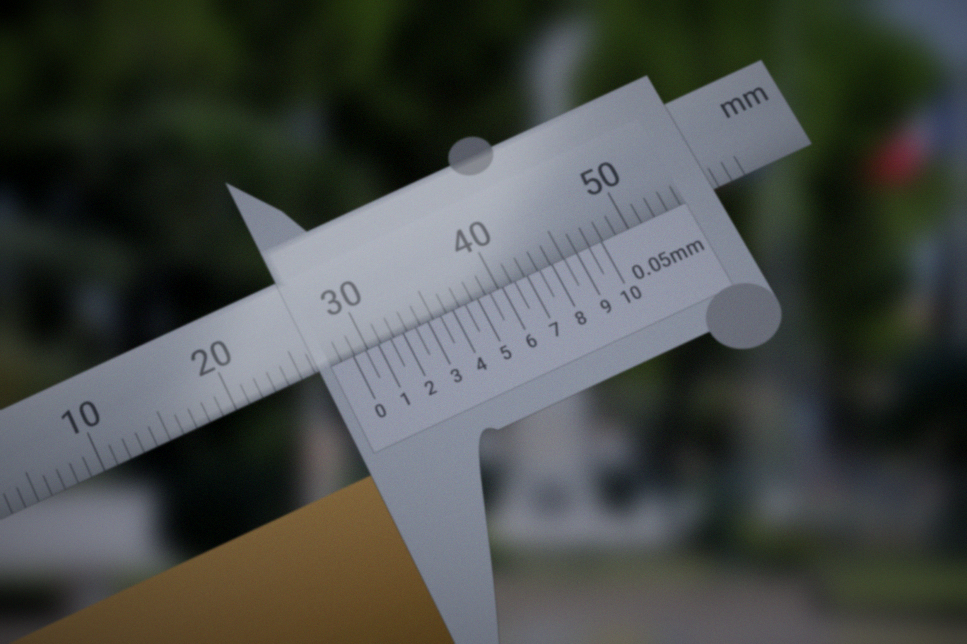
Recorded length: 28.9 mm
